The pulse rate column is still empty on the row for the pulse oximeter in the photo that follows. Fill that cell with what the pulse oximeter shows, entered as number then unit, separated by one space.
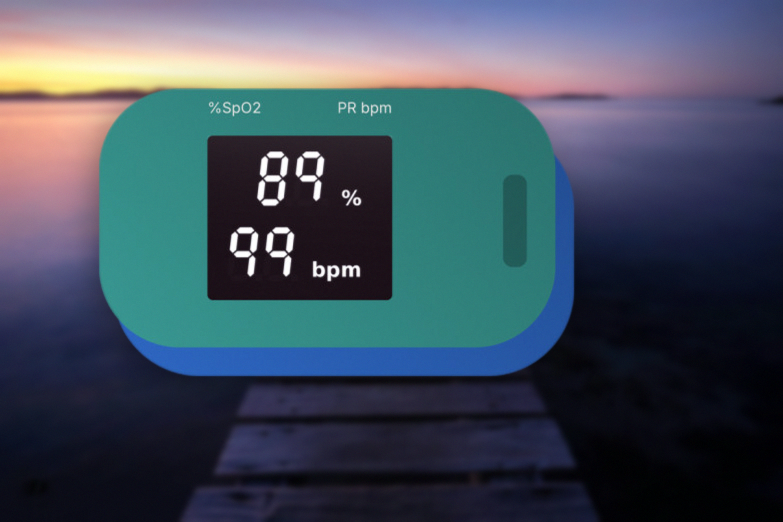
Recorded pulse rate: 99 bpm
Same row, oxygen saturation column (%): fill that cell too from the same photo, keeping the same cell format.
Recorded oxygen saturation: 89 %
